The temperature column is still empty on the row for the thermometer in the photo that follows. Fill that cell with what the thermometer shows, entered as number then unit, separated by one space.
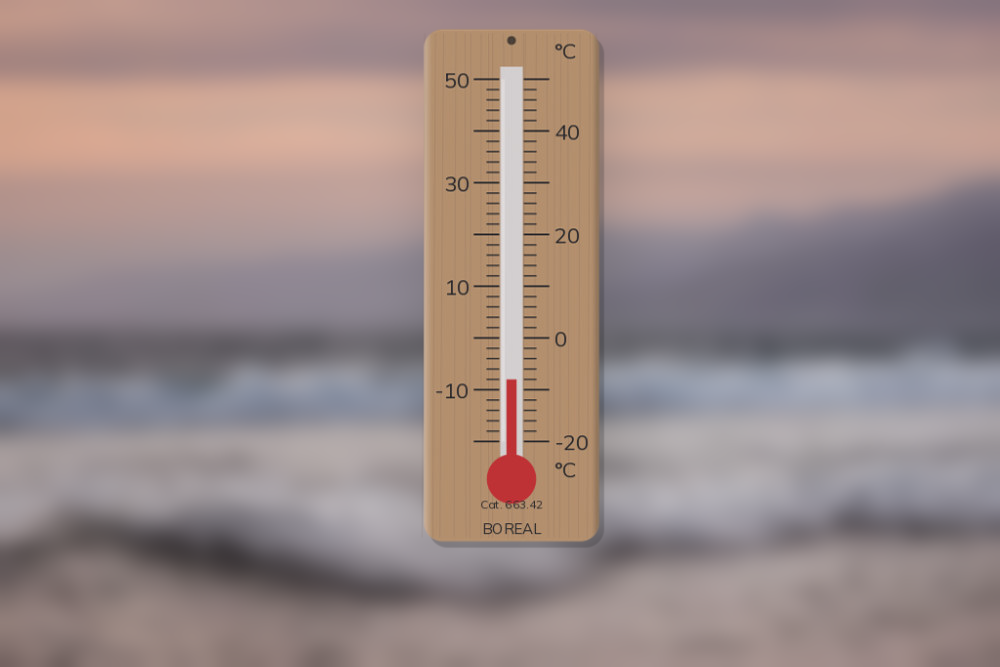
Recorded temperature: -8 °C
